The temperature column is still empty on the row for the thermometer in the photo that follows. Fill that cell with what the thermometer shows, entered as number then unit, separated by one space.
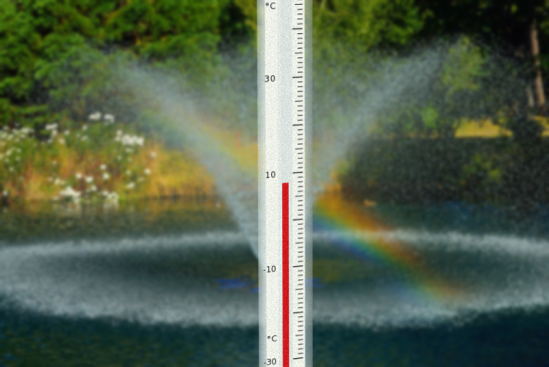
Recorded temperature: 8 °C
